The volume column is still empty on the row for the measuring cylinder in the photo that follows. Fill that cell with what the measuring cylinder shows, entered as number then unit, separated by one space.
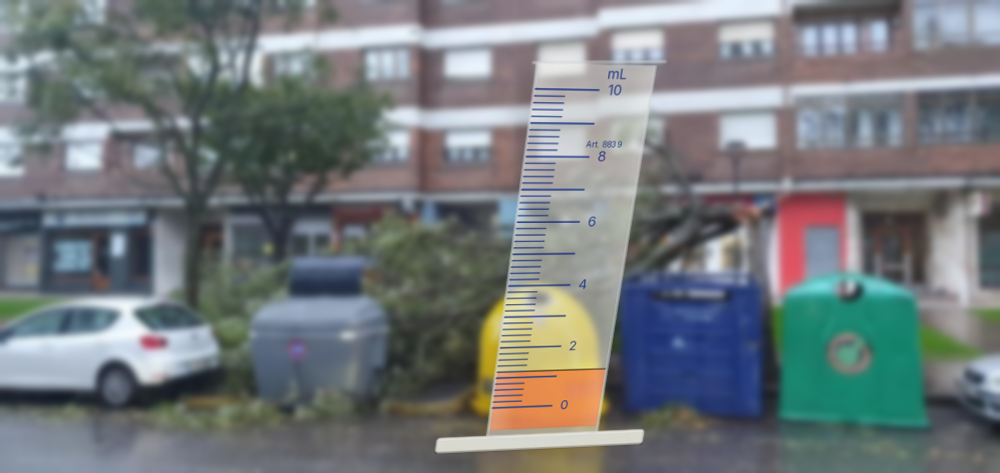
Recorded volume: 1.2 mL
